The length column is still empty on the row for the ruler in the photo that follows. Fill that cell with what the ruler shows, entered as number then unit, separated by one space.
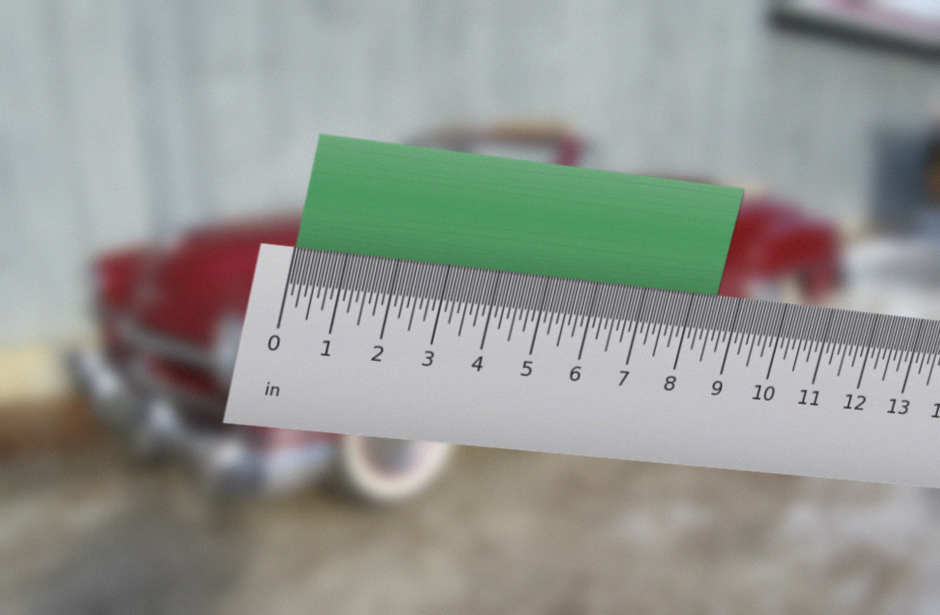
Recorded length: 8.5 in
